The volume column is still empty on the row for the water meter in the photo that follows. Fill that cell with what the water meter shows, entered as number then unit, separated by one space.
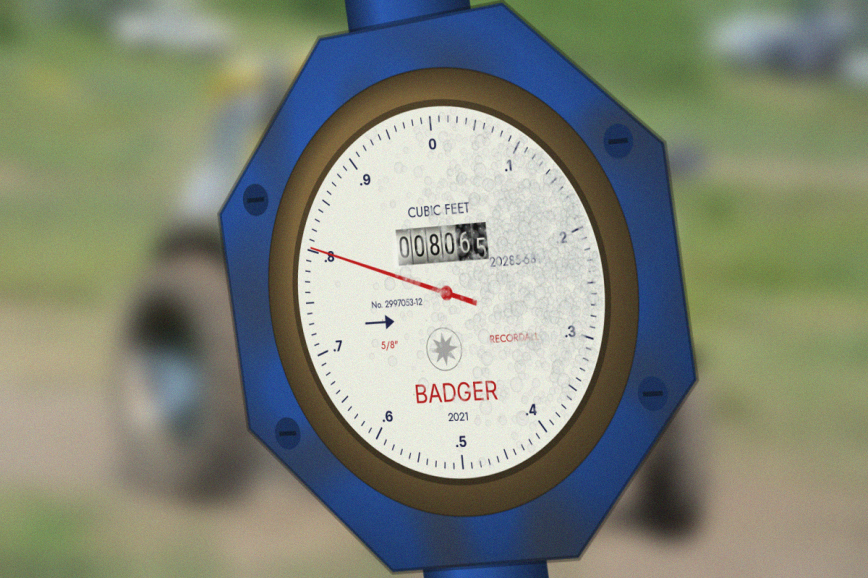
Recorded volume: 8064.80 ft³
